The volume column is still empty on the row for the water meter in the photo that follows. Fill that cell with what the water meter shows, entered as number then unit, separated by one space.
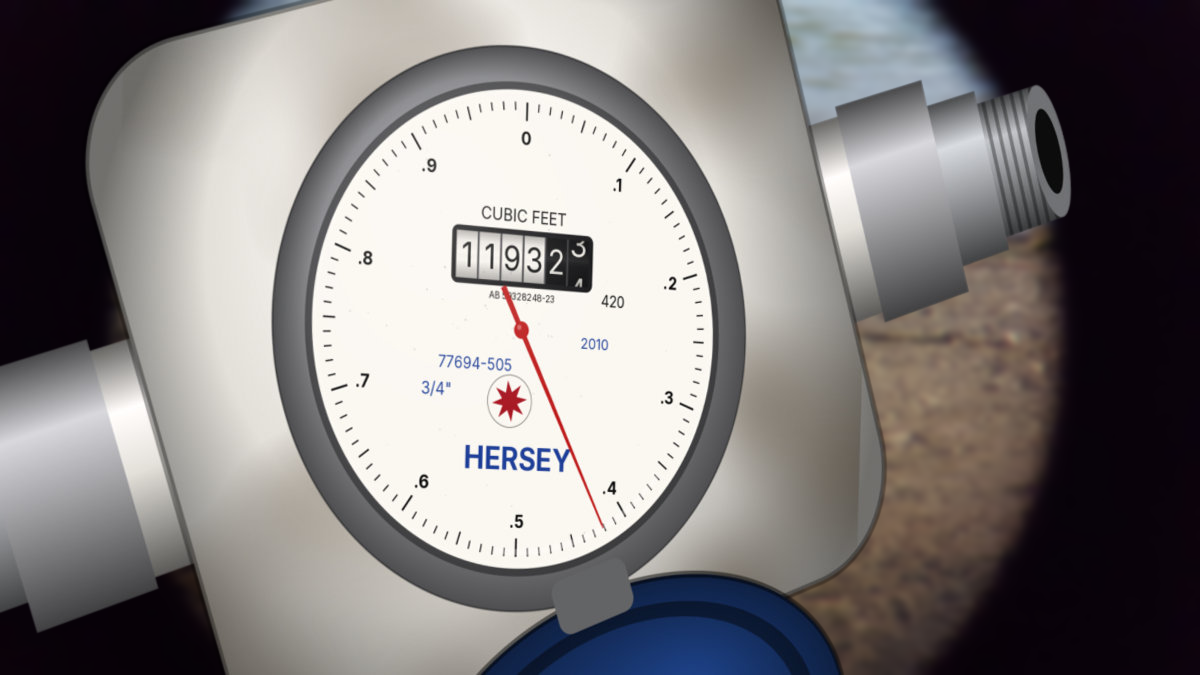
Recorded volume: 119323.42 ft³
